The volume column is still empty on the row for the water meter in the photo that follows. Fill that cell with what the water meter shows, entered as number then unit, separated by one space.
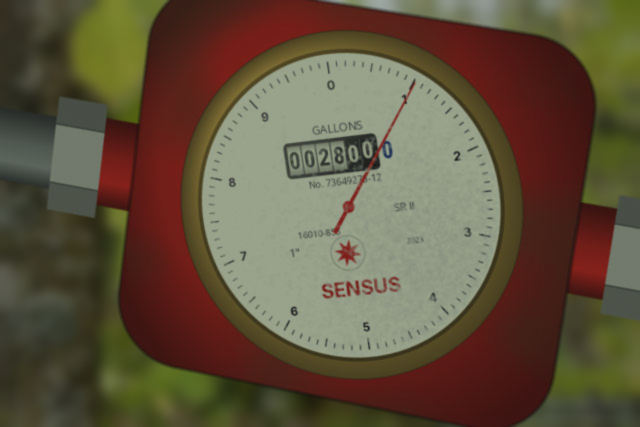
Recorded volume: 28001.0 gal
